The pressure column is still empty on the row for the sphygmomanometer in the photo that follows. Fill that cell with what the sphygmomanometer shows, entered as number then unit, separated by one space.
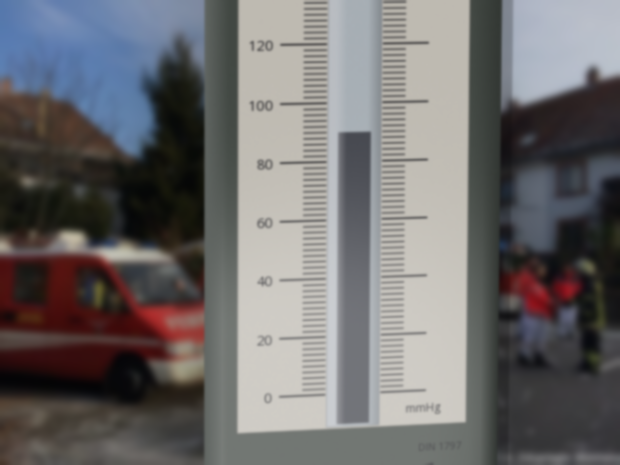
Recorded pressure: 90 mmHg
